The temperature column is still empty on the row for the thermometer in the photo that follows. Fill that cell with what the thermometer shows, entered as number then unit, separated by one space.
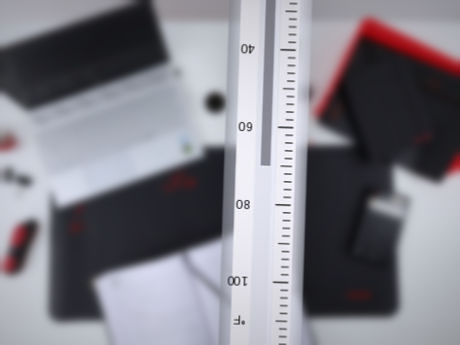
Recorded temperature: 70 °F
